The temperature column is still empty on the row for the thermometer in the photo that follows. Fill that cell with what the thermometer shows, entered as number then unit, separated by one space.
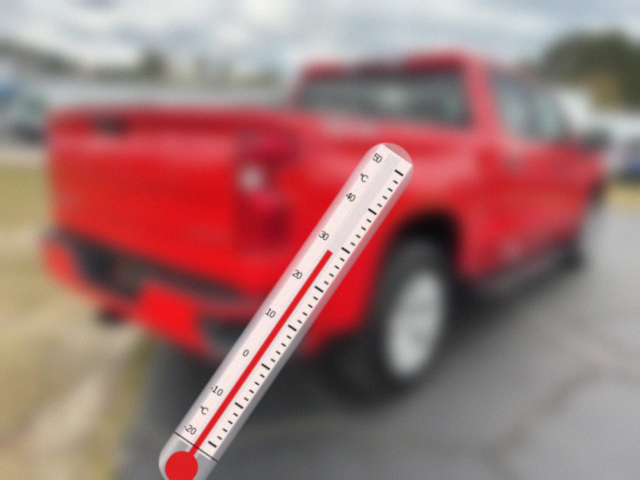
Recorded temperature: 28 °C
